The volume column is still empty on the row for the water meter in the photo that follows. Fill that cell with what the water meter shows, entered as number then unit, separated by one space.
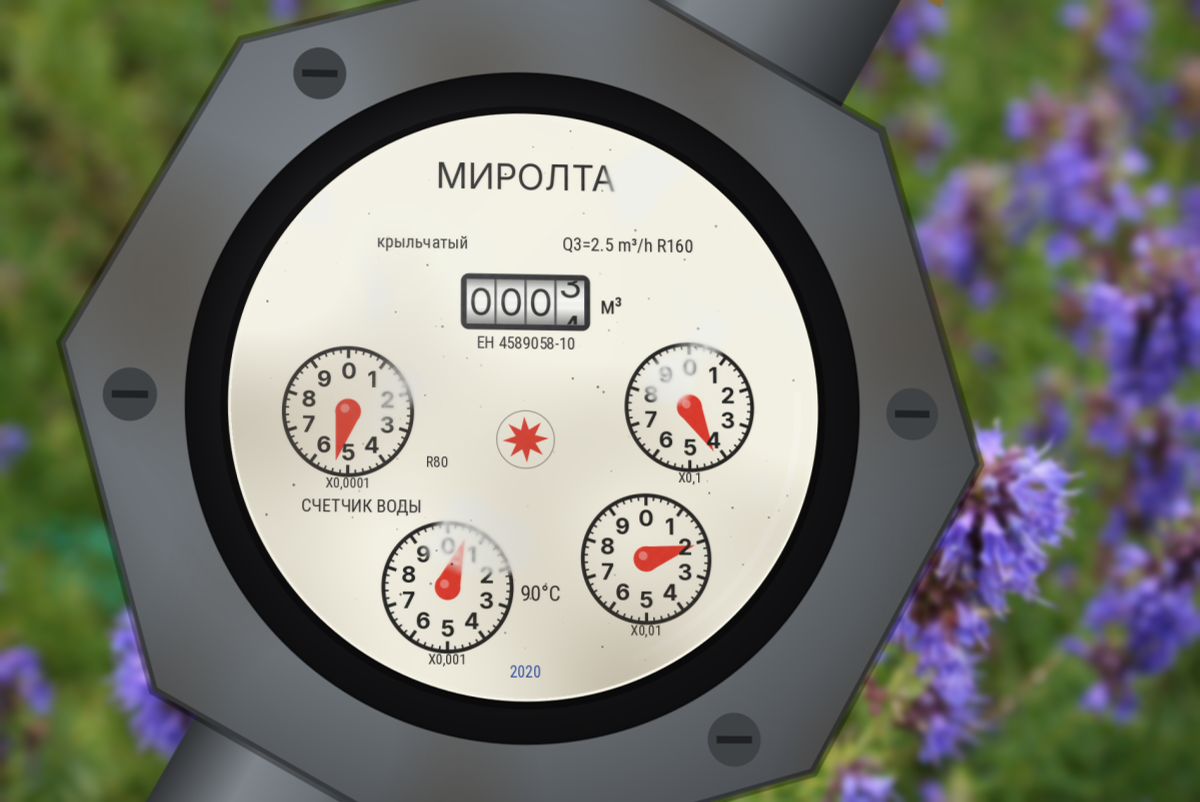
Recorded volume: 3.4205 m³
